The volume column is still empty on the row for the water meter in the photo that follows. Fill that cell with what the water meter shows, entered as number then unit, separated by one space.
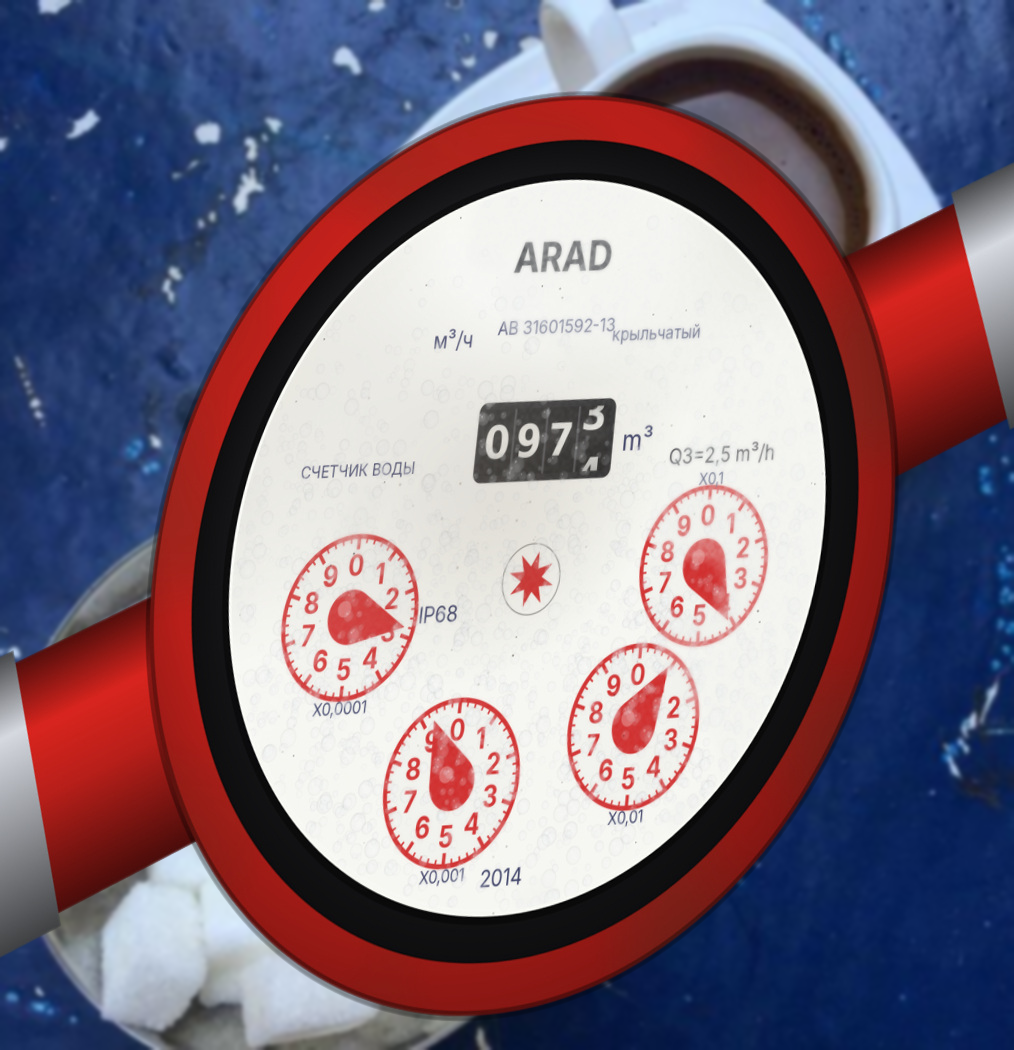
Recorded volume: 973.4092 m³
